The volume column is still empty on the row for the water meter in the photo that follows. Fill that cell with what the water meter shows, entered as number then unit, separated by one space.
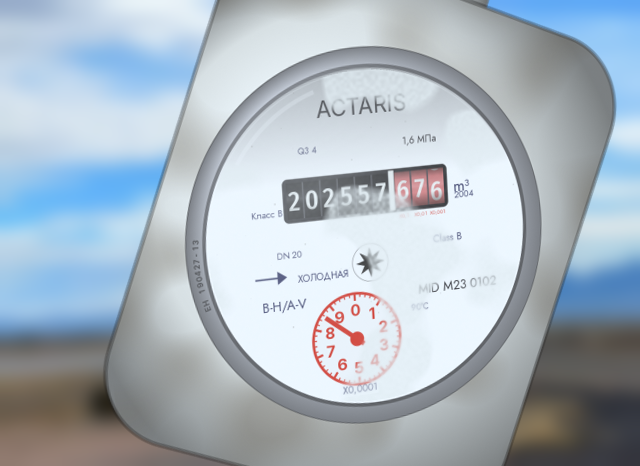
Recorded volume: 202557.6758 m³
